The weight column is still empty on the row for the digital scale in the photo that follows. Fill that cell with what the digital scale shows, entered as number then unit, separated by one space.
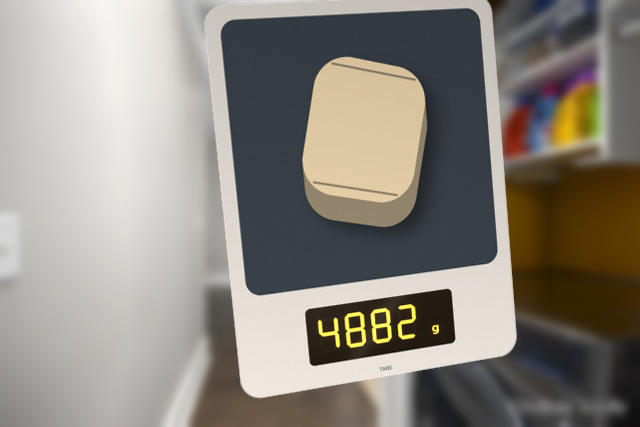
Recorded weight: 4882 g
